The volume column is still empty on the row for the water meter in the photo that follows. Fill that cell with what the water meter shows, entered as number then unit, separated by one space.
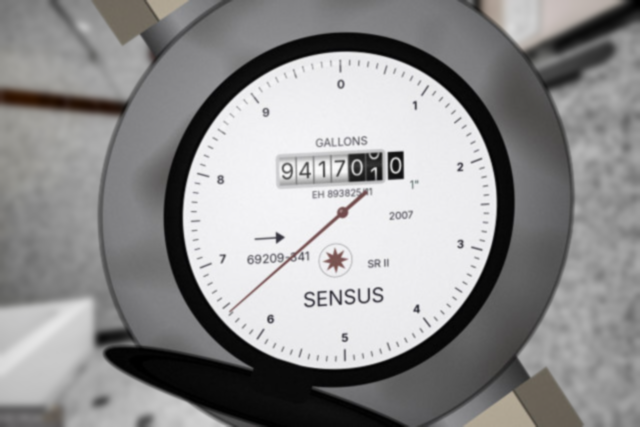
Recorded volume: 9417006.4 gal
